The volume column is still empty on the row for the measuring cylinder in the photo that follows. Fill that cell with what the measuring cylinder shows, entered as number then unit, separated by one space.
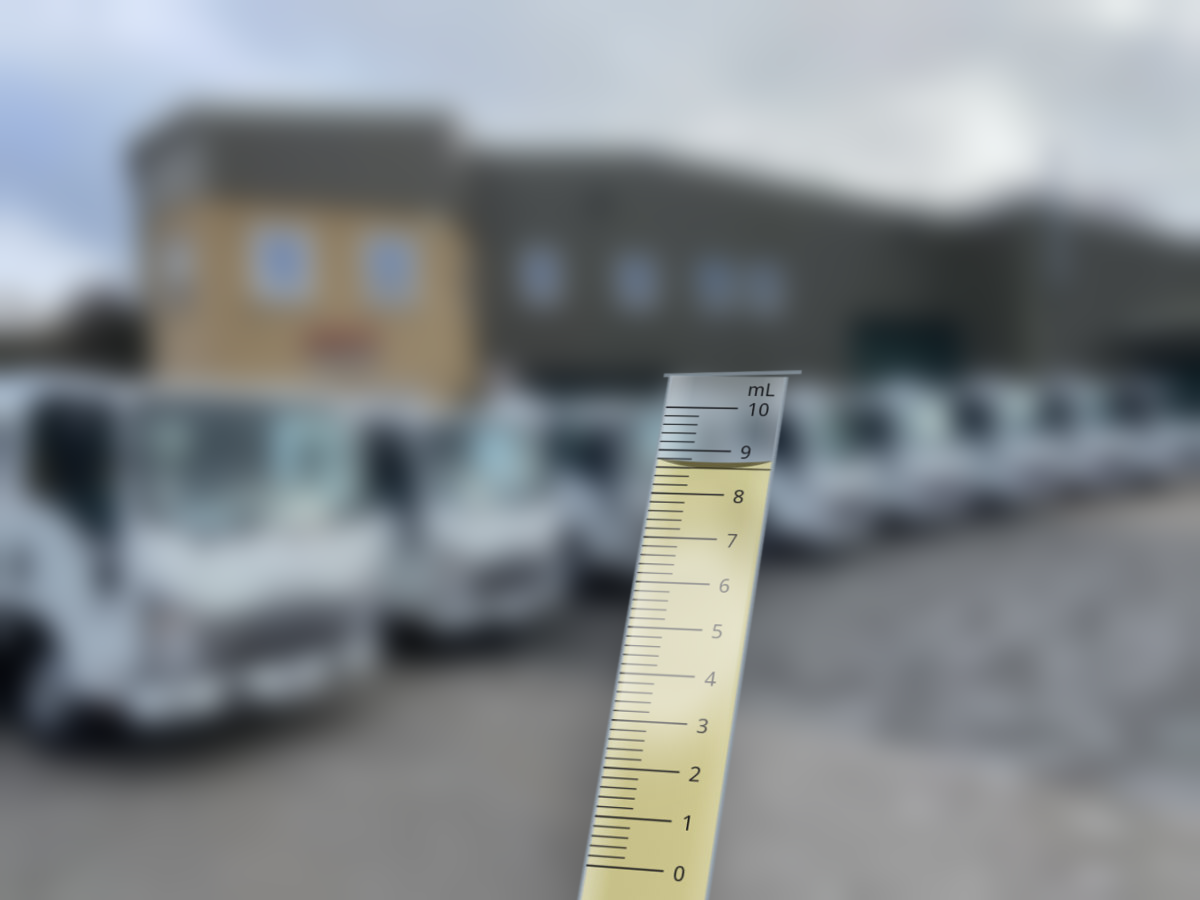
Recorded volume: 8.6 mL
